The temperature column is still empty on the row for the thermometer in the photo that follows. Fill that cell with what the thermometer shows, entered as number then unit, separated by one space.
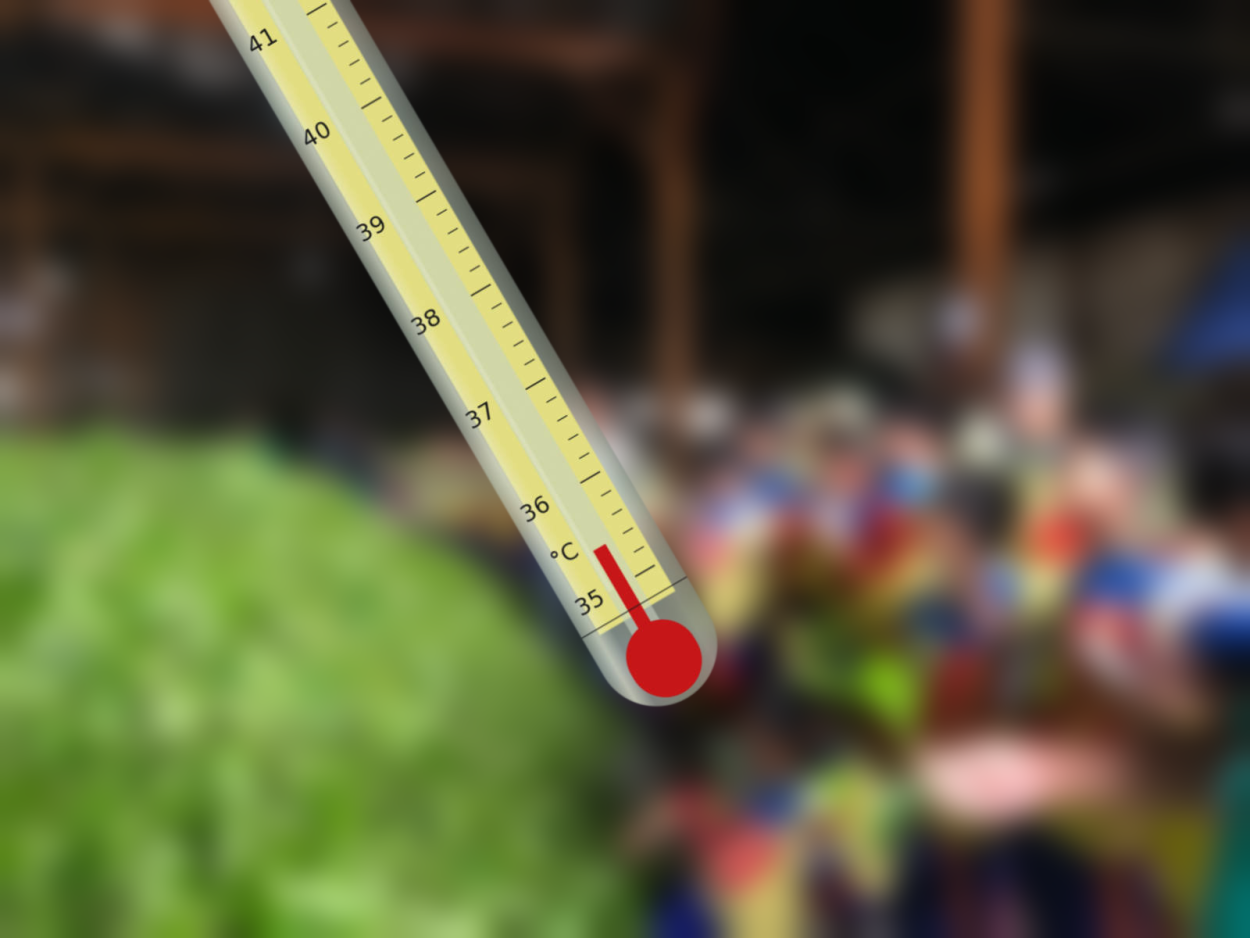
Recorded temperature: 35.4 °C
